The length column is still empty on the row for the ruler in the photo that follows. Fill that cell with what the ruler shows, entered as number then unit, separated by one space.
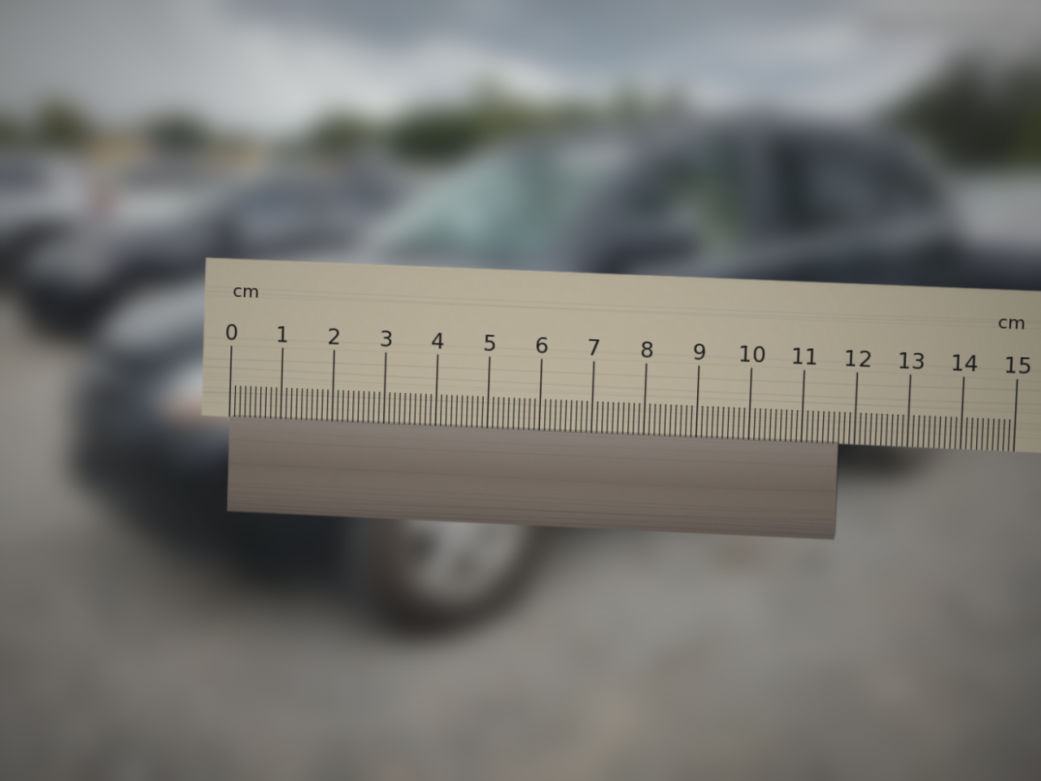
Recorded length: 11.7 cm
